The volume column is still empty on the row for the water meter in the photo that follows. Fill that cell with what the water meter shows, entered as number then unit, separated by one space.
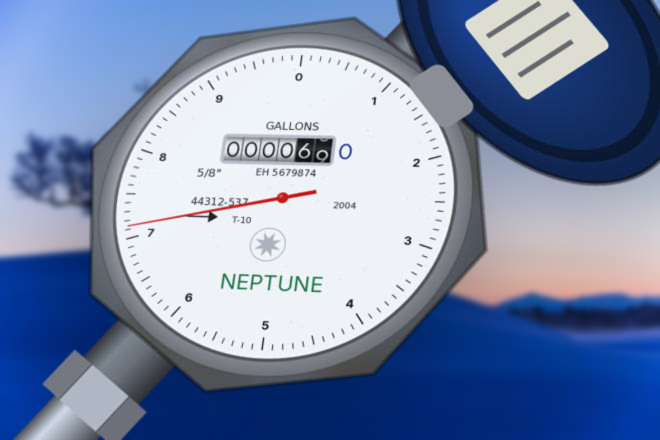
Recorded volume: 687.1 gal
